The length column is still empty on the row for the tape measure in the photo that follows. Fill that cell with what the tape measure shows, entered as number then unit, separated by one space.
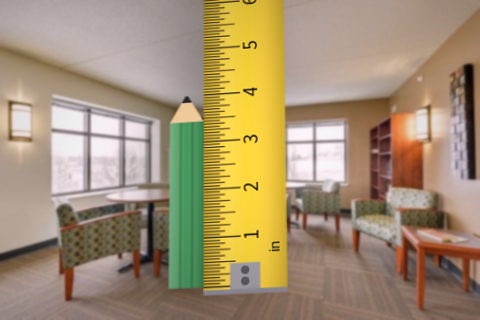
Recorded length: 4 in
